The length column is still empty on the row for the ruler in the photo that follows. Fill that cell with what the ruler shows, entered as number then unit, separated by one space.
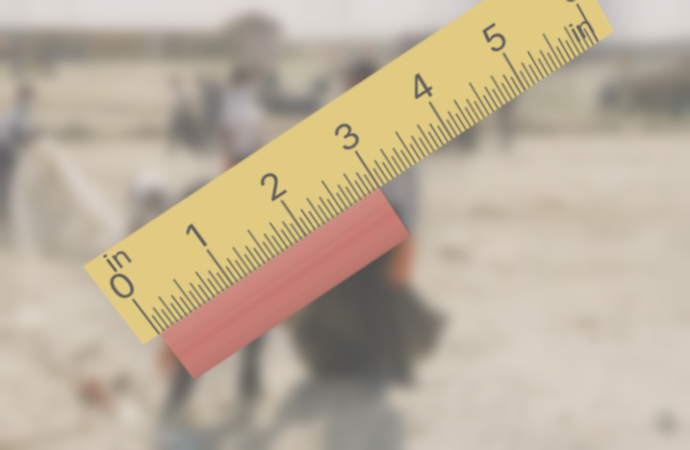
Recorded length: 3 in
